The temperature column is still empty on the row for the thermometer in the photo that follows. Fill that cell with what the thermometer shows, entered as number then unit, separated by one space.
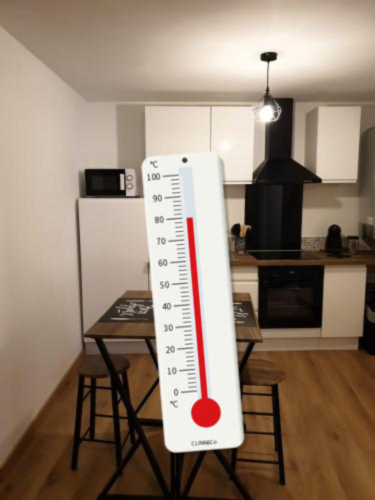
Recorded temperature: 80 °C
